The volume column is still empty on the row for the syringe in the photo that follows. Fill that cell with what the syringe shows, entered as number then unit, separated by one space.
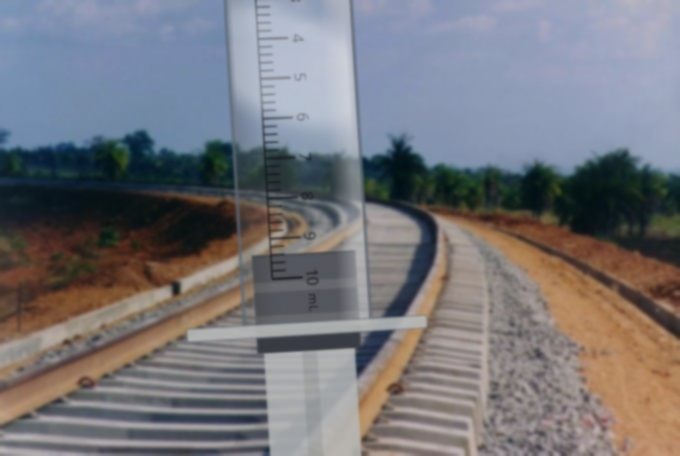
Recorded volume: 9.4 mL
